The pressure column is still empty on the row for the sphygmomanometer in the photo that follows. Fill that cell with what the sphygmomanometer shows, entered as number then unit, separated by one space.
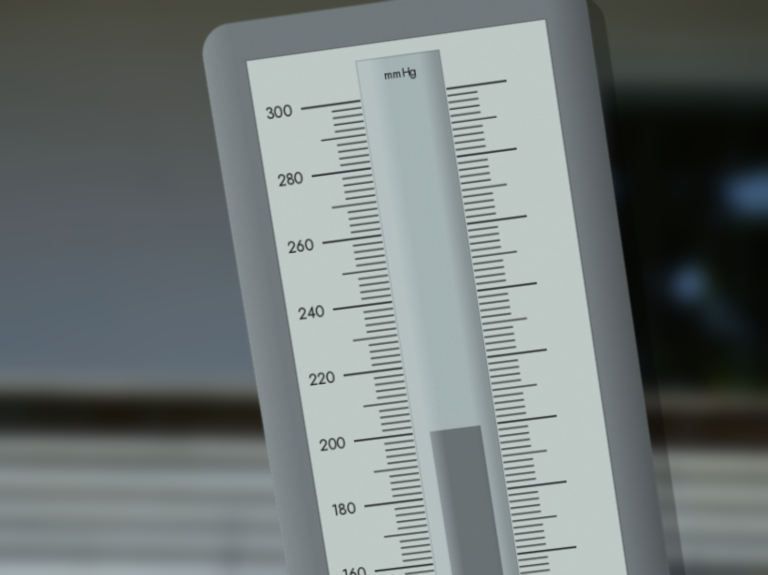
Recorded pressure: 200 mmHg
